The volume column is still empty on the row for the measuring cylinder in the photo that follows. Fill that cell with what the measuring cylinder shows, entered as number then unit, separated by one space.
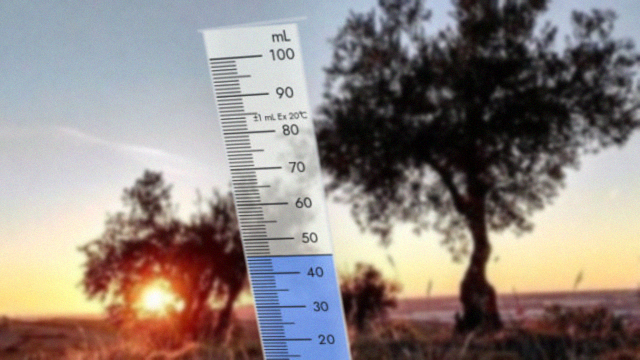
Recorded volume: 45 mL
